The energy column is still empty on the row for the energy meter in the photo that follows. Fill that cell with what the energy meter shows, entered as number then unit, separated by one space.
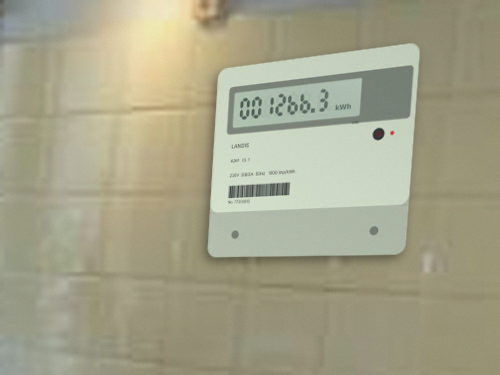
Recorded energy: 1266.3 kWh
